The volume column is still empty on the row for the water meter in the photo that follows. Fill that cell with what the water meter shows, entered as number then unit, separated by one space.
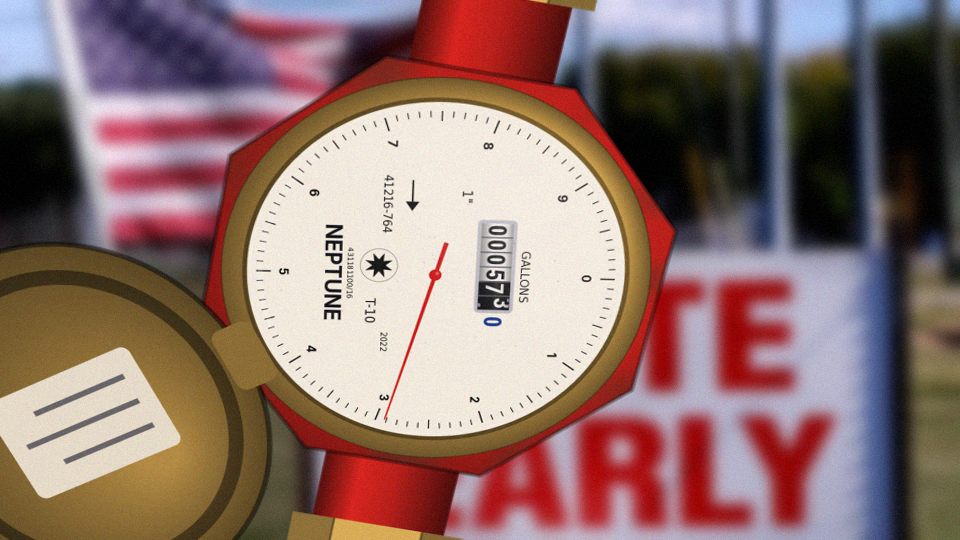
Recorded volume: 5732.9 gal
